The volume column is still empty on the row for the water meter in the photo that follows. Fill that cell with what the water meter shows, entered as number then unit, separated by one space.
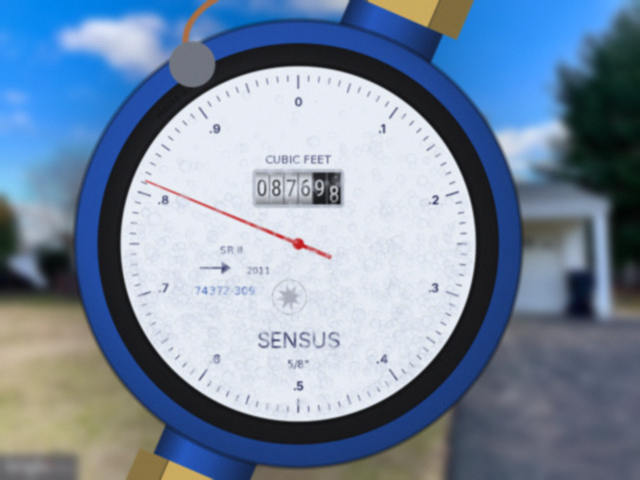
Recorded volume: 87697.81 ft³
